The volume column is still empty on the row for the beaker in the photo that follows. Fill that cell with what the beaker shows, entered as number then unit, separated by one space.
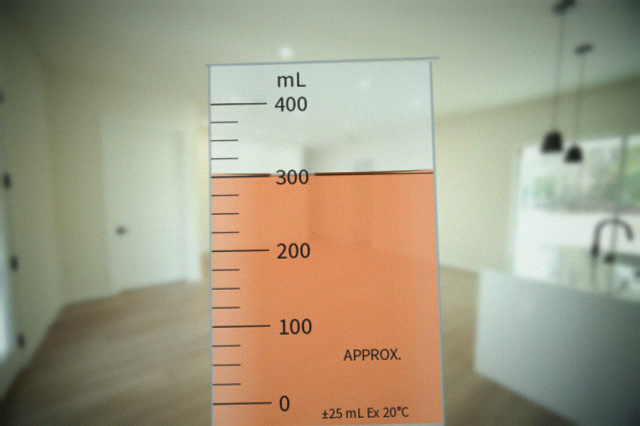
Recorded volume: 300 mL
